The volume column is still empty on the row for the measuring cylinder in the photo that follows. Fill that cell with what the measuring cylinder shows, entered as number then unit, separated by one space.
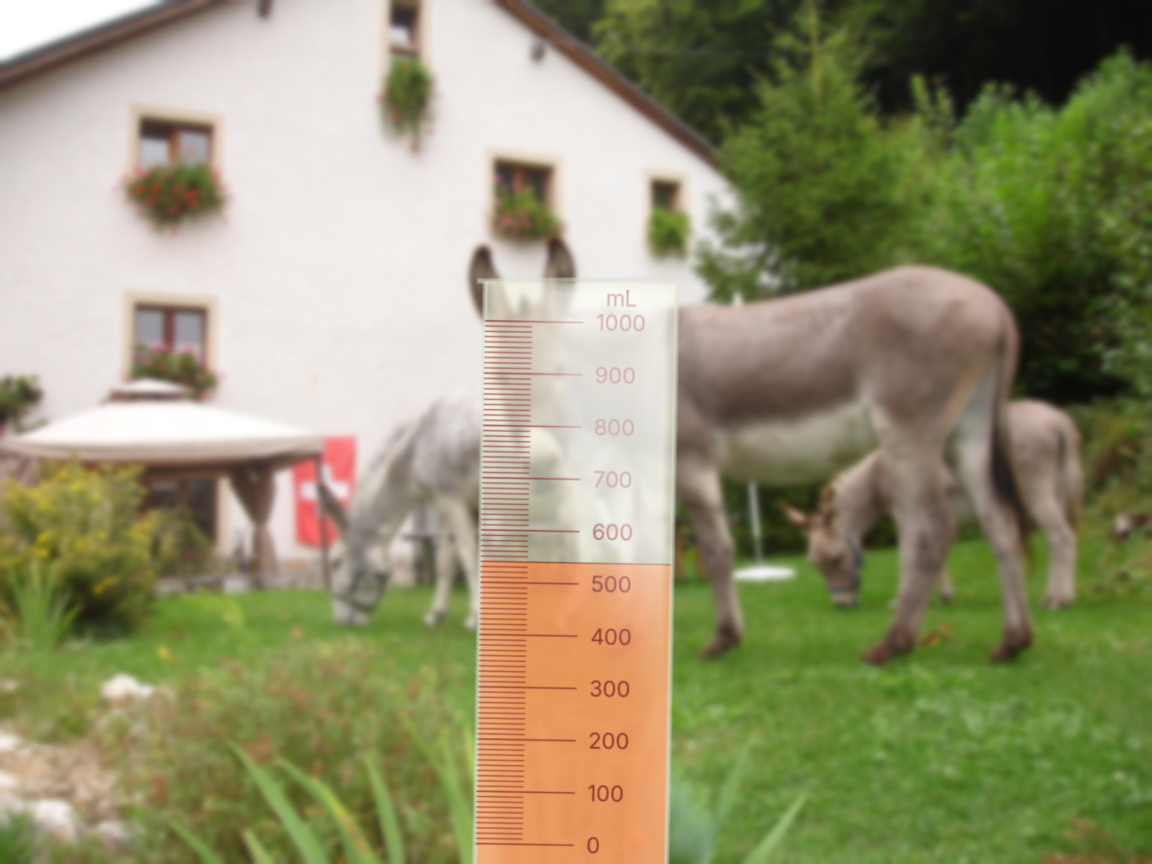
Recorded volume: 540 mL
